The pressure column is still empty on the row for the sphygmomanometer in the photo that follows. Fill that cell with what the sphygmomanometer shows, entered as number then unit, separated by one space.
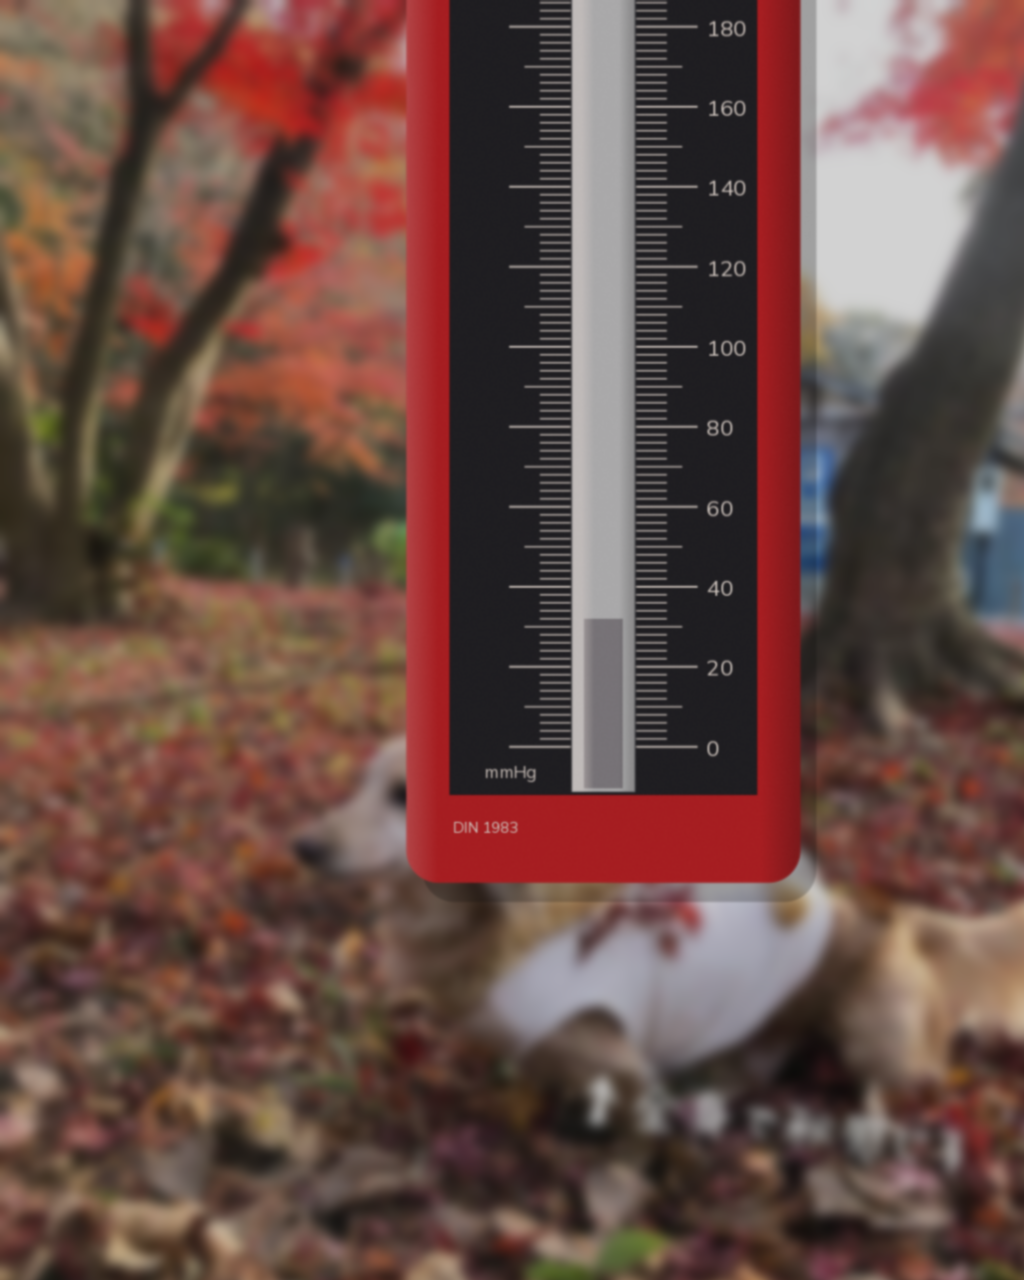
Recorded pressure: 32 mmHg
